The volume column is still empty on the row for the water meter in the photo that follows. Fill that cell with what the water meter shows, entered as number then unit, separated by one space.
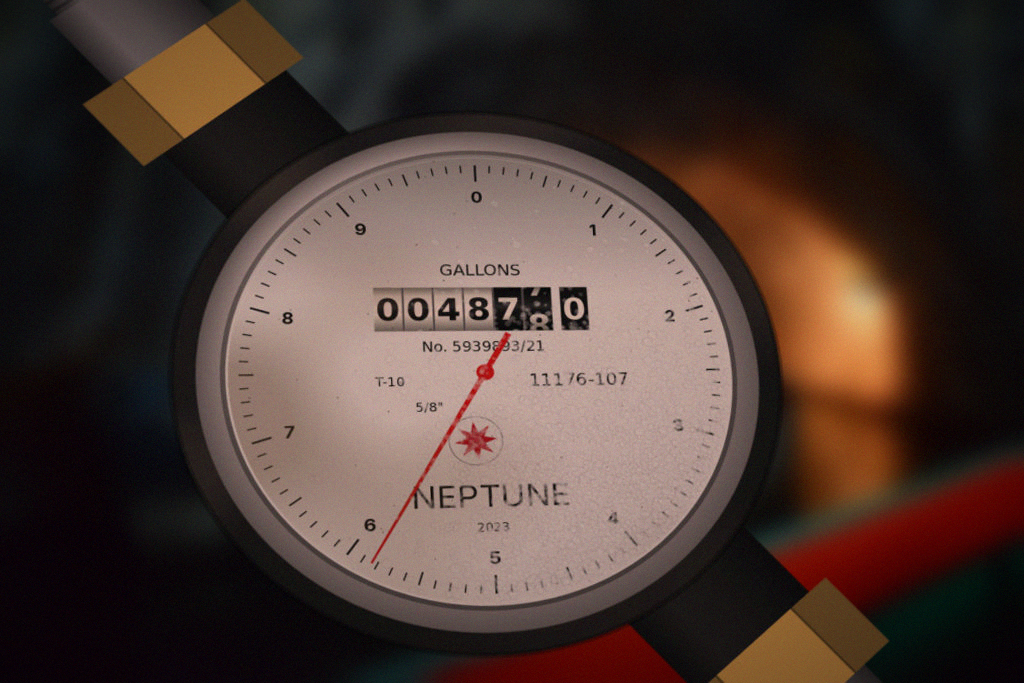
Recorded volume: 48775.8 gal
